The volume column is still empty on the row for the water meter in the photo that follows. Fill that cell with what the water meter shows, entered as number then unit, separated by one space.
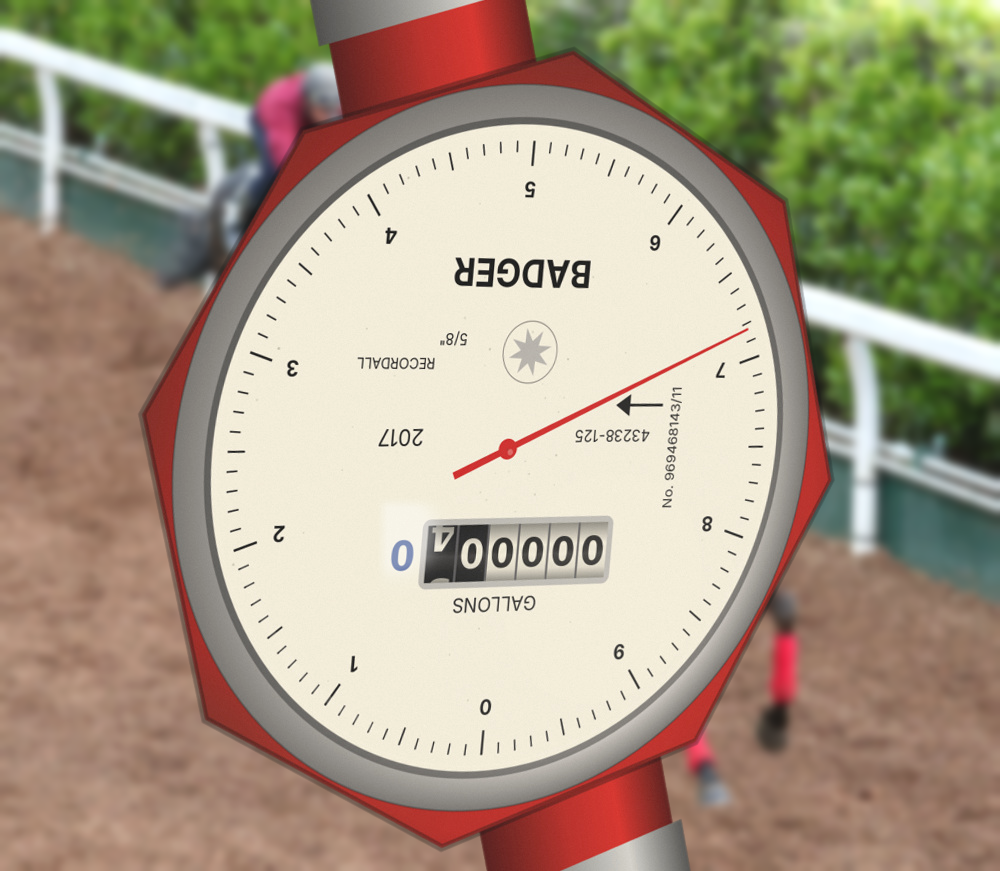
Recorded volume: 36.8 gal
